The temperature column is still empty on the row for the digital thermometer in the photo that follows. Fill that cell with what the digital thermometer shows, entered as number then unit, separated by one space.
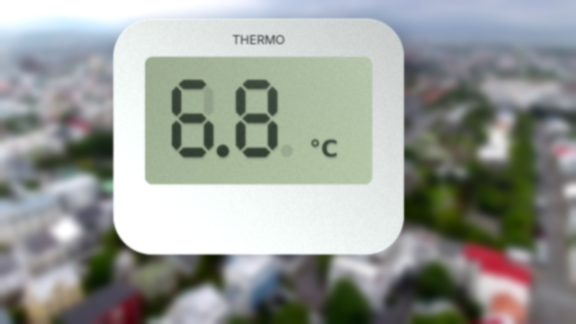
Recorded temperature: 6.8 °C
